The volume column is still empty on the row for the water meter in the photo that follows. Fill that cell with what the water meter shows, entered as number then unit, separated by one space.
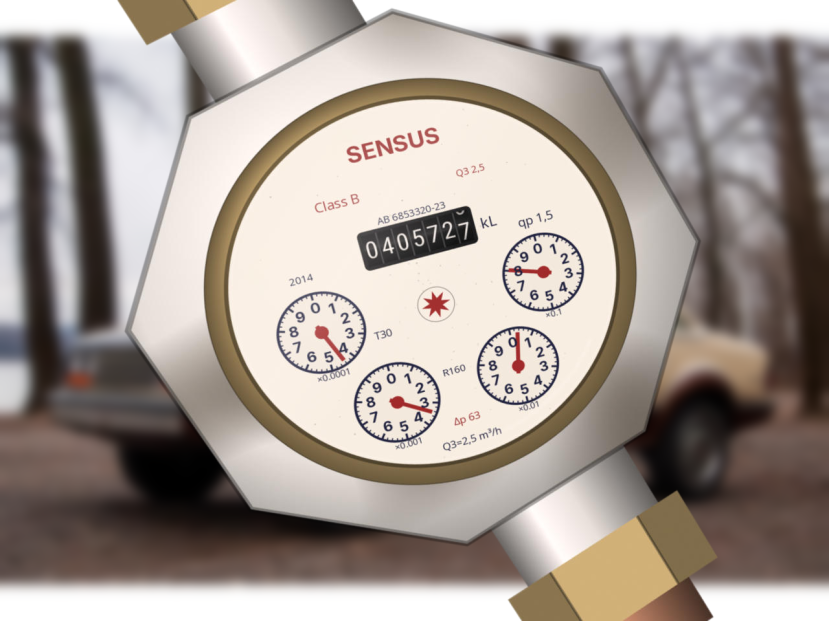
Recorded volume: 405726.8034 kL
